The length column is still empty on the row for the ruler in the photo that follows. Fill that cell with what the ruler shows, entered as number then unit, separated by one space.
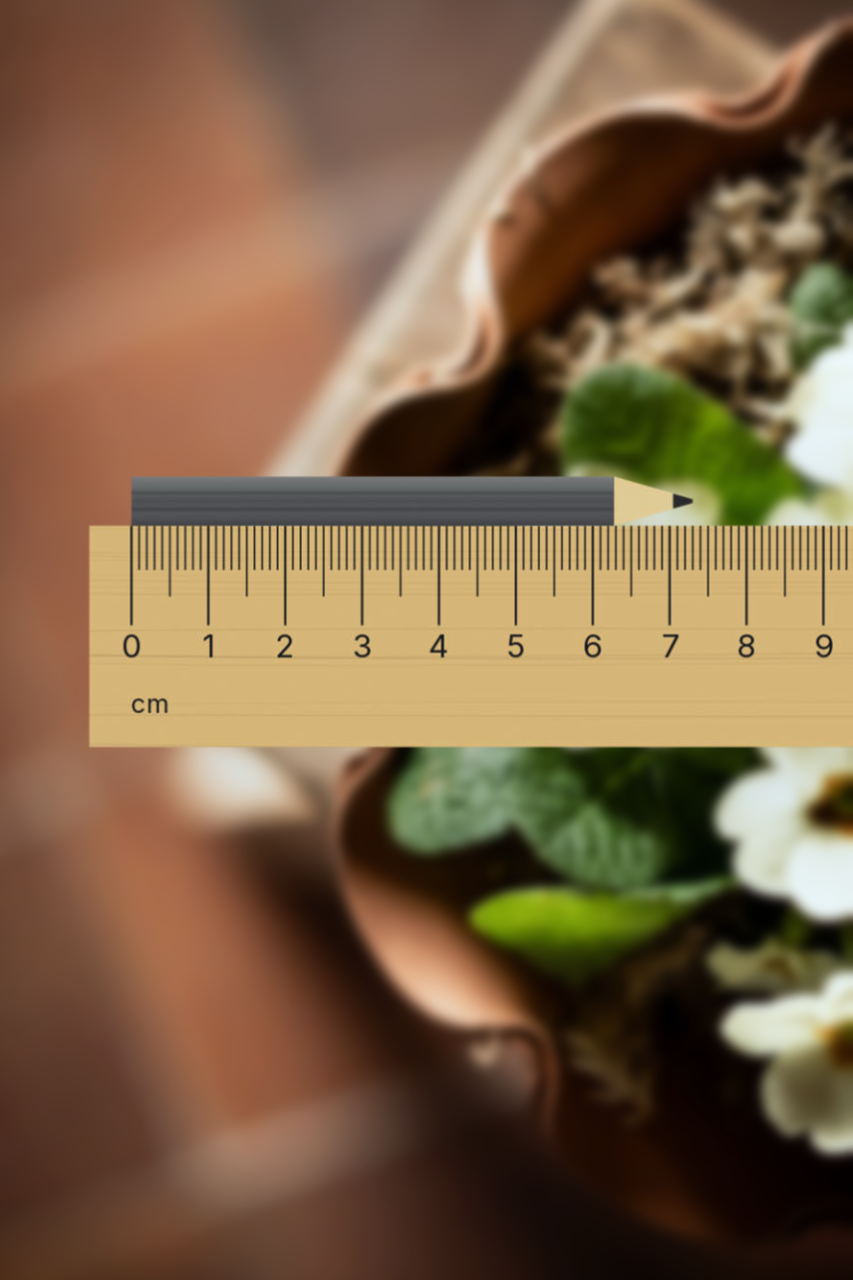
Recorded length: 7.3 cm
